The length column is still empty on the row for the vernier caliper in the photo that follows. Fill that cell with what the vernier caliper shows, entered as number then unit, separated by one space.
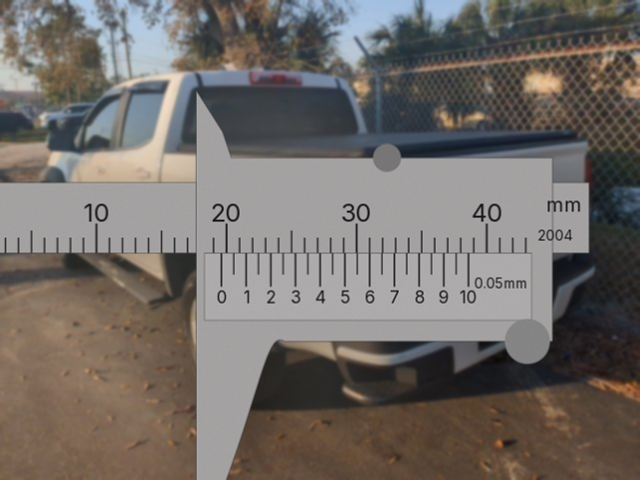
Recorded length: 19.6 mm
